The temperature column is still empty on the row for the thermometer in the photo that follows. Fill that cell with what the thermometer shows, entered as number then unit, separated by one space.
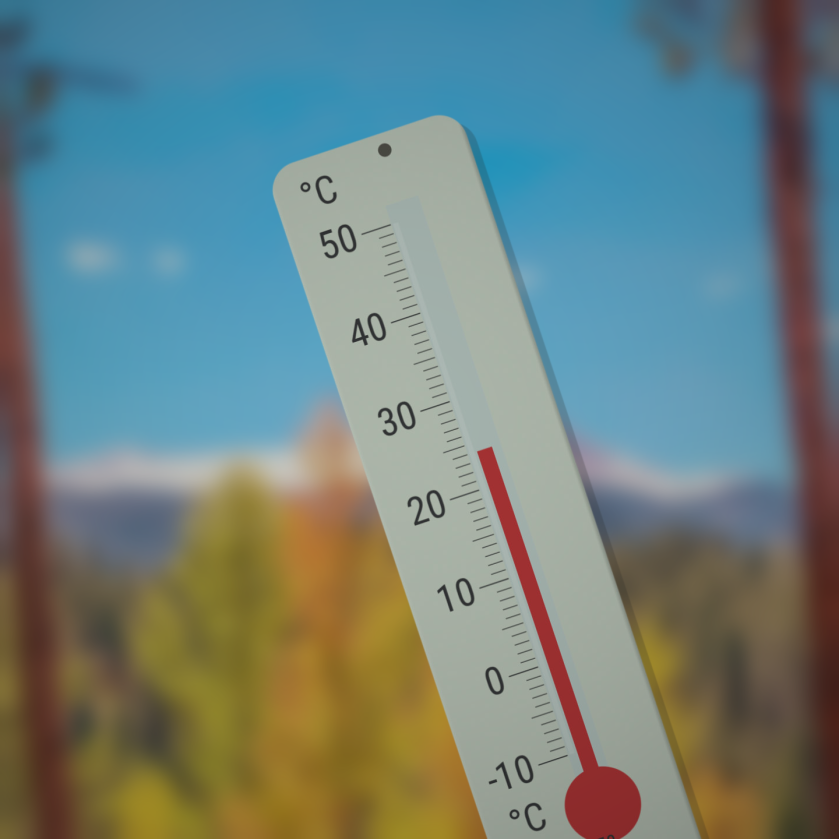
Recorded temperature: 24 °C
